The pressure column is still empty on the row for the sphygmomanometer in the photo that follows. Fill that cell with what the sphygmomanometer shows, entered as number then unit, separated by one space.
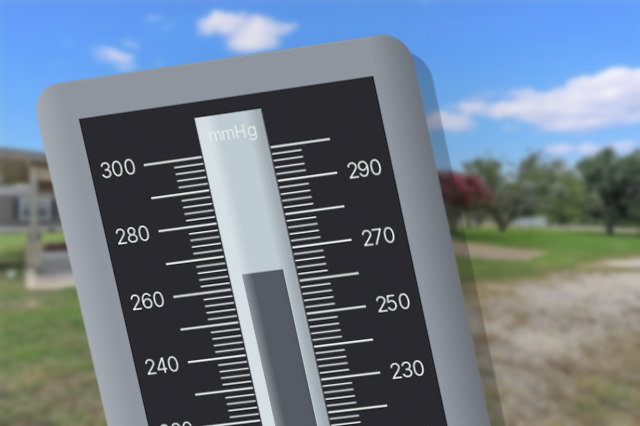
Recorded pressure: 264 mmHg
